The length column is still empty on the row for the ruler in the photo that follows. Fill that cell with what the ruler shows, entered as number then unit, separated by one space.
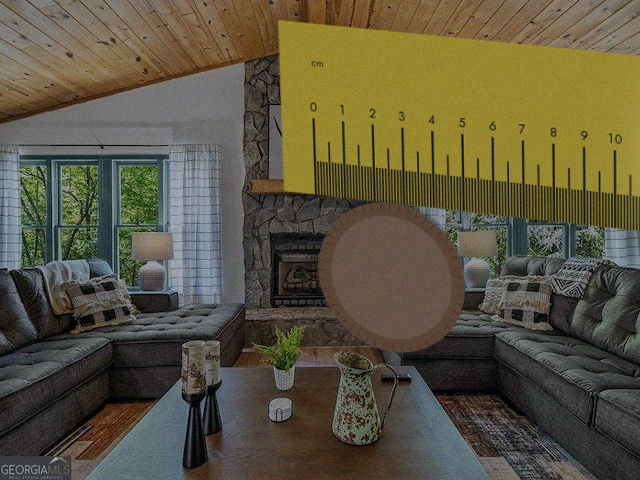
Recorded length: 5 cm
